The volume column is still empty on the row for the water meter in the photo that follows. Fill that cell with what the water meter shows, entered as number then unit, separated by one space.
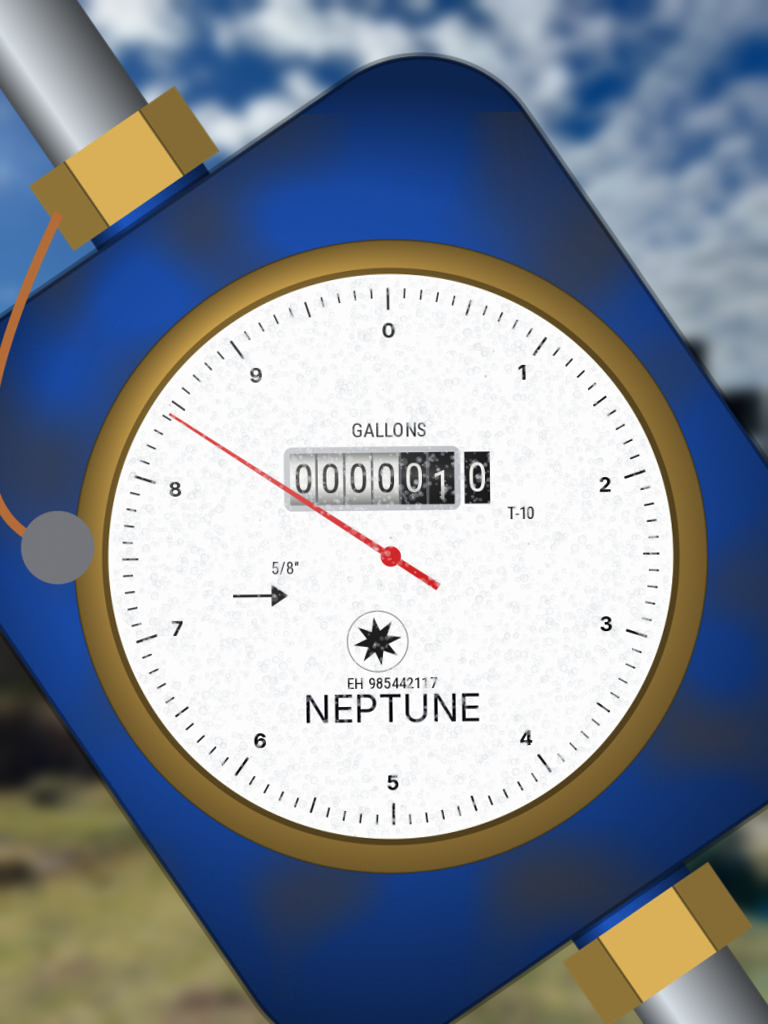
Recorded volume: 8.4 gal
